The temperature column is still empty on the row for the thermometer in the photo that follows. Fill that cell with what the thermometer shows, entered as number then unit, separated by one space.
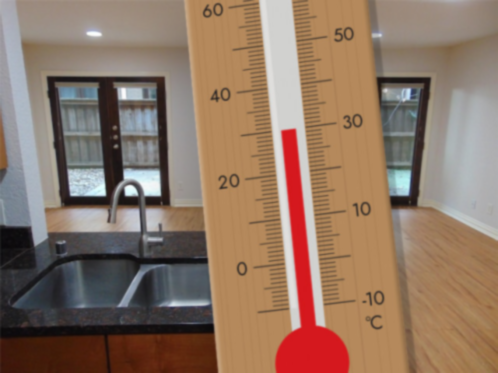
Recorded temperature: 30 °C
